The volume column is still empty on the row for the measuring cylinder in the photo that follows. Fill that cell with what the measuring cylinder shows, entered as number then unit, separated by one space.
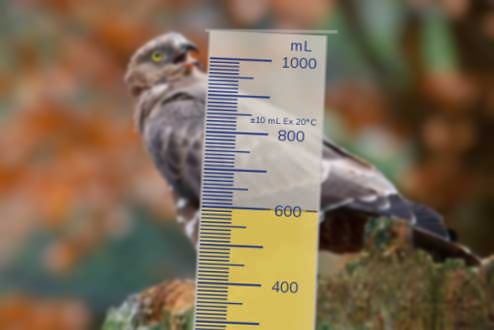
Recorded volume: 600 mL
